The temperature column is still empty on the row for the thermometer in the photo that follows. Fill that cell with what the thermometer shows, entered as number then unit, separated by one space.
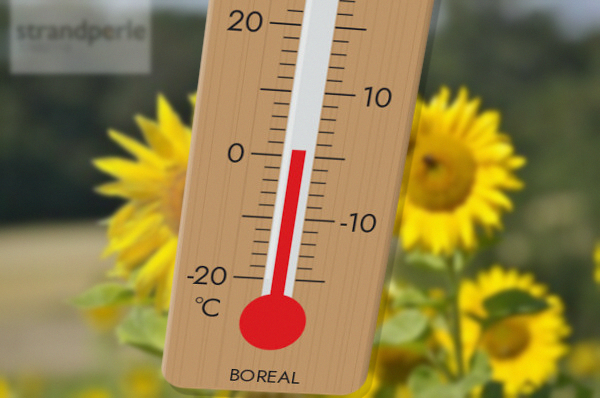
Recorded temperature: 1 °C
